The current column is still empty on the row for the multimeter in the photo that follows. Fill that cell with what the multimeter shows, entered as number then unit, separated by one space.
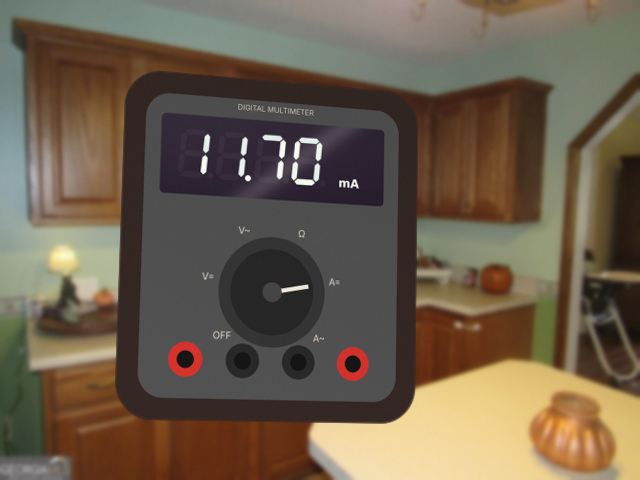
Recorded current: 11.70 mA
